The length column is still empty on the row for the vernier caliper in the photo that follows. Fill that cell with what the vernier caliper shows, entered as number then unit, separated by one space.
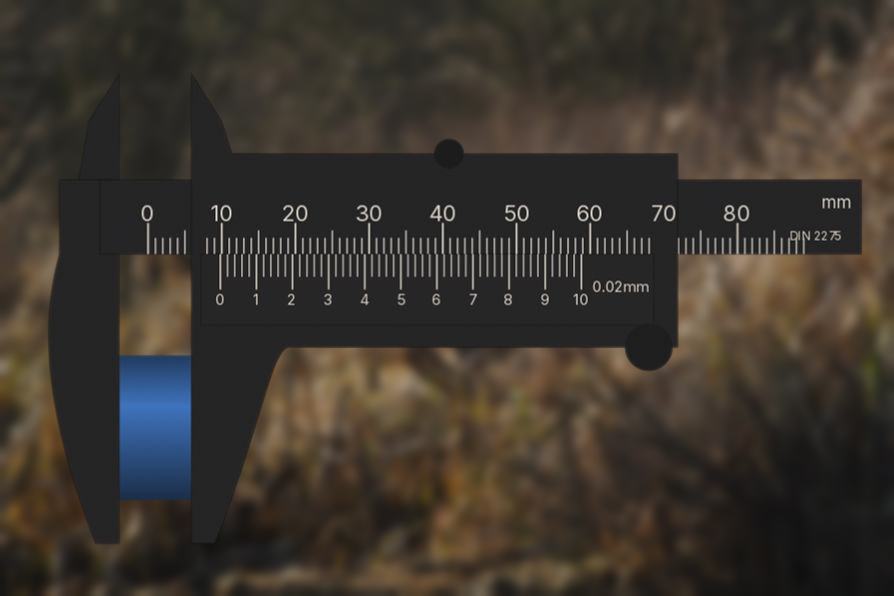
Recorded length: 9.8 mm
